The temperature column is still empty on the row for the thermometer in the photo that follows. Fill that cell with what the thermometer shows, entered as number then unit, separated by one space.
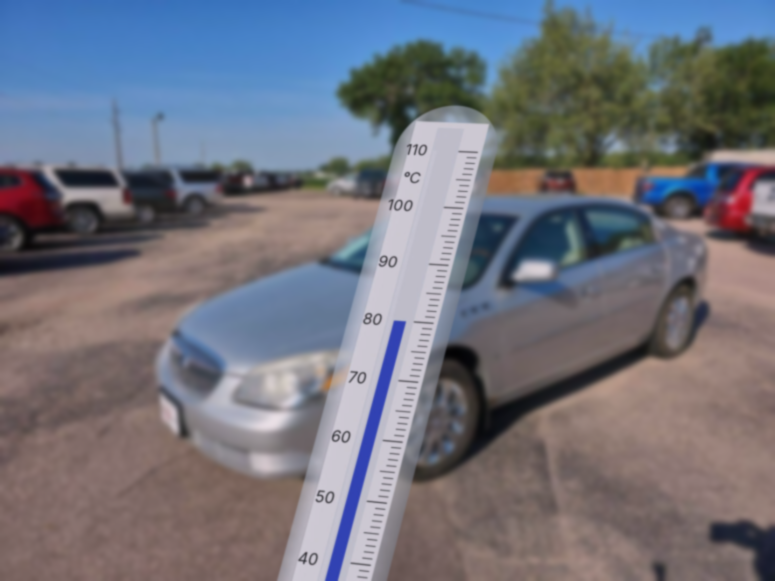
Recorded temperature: 80 °C
